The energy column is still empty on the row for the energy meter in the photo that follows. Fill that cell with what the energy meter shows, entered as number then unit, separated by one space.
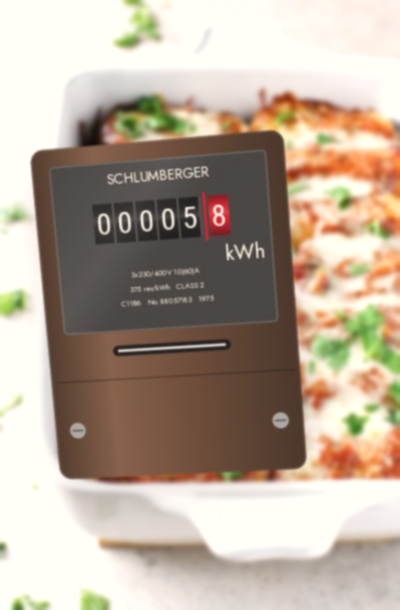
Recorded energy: 5.8 kWh
